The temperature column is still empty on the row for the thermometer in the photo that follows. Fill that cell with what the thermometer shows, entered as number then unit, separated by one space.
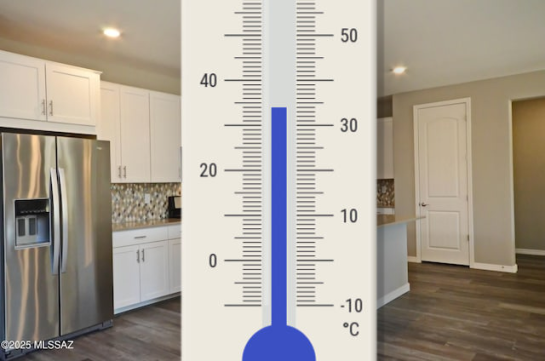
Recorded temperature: 34 °C
